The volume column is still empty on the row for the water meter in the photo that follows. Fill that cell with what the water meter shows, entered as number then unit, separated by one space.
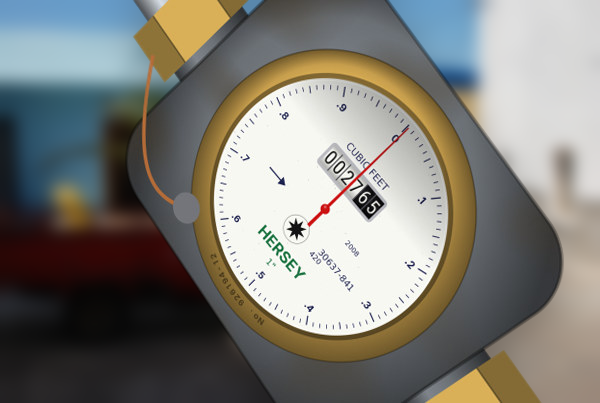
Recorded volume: 2765.00 ft³
